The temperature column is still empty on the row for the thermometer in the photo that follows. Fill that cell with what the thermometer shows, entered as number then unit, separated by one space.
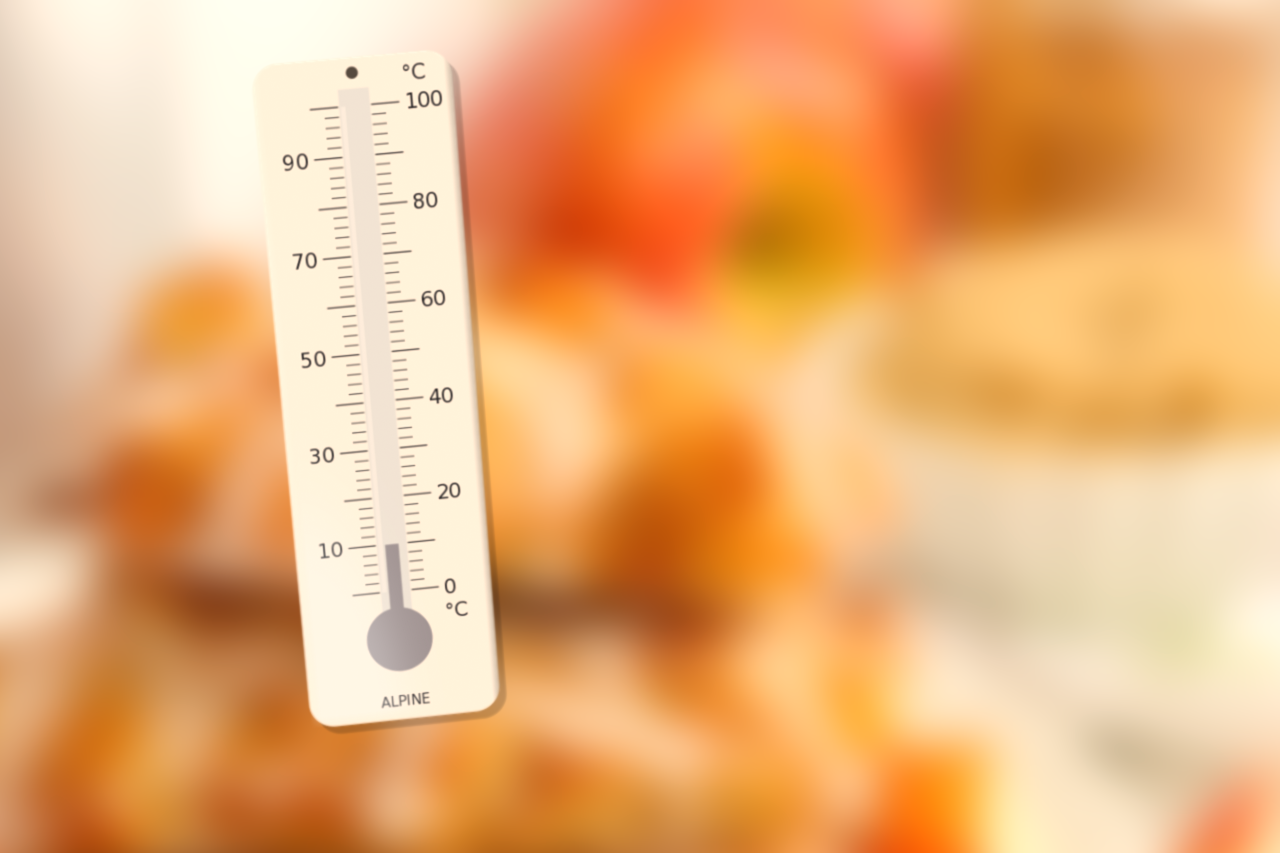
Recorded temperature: 10 °C
